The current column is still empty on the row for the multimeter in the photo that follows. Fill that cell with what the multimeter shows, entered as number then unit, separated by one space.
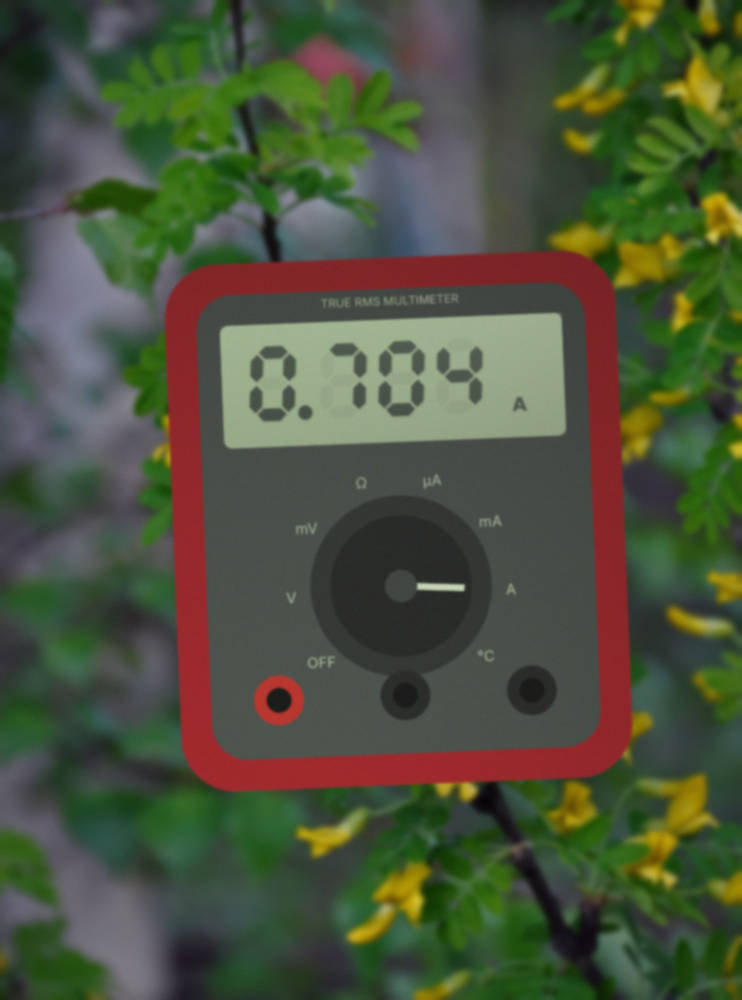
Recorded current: 0.704 A
